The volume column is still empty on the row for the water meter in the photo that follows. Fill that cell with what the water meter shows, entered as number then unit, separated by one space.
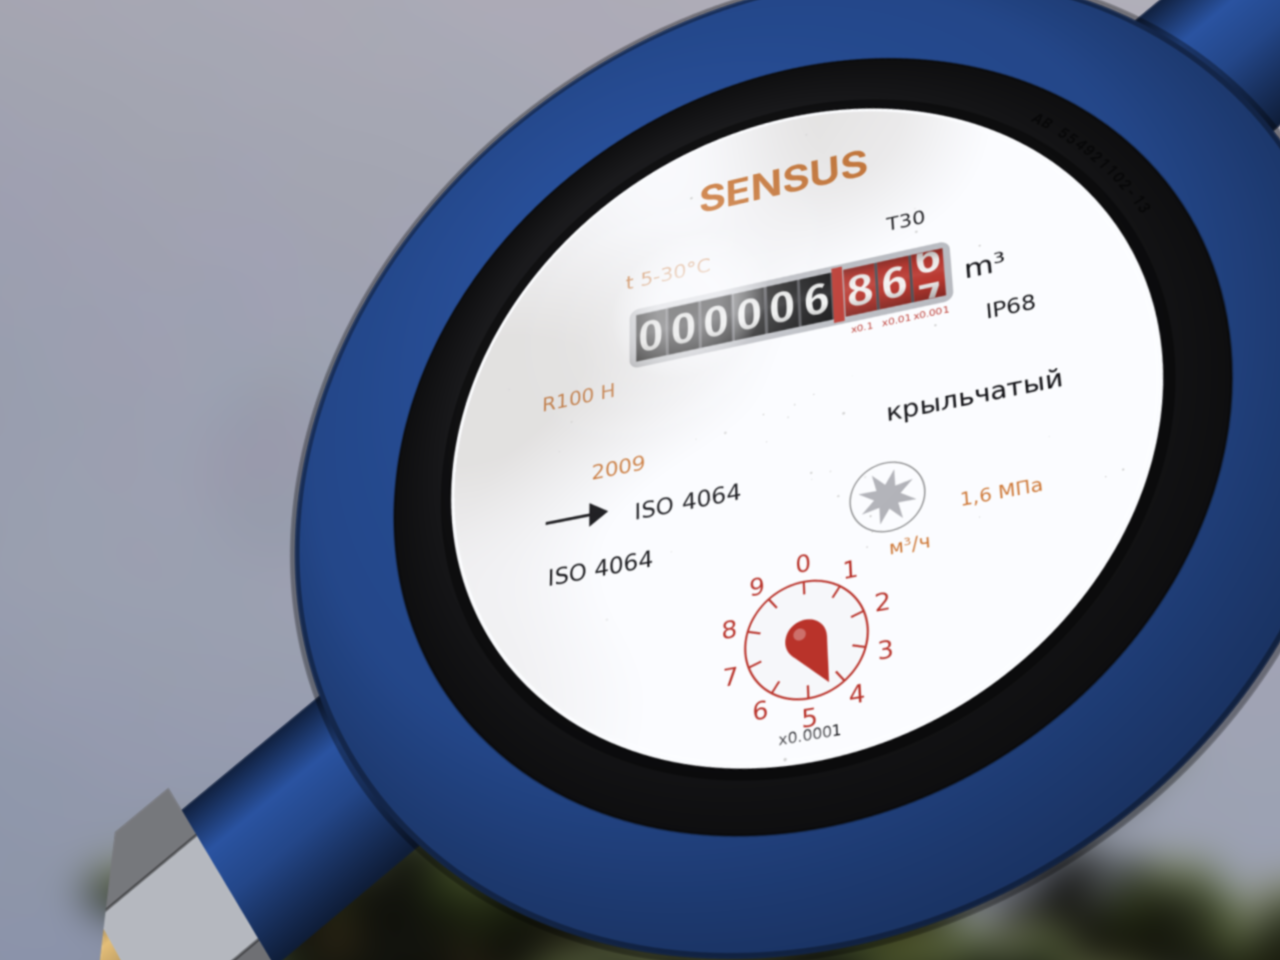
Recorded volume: 6.8664 m³
